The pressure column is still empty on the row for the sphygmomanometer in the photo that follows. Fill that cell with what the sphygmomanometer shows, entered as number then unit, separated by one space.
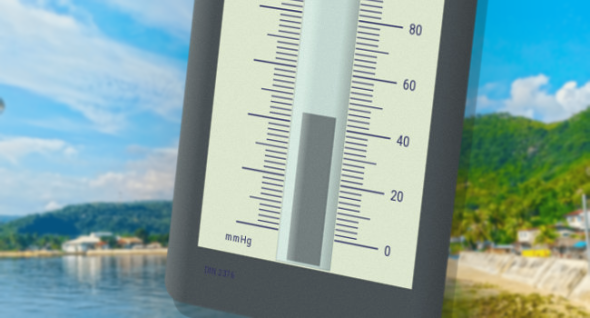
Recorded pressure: 44 mmHg
